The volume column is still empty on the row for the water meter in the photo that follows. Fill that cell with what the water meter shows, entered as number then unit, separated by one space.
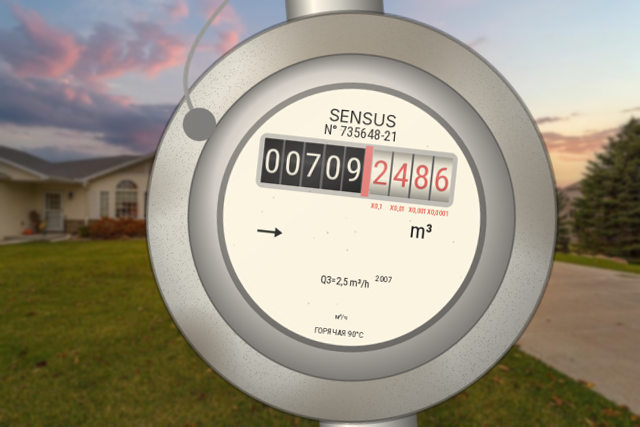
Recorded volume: 709.2486 m³
